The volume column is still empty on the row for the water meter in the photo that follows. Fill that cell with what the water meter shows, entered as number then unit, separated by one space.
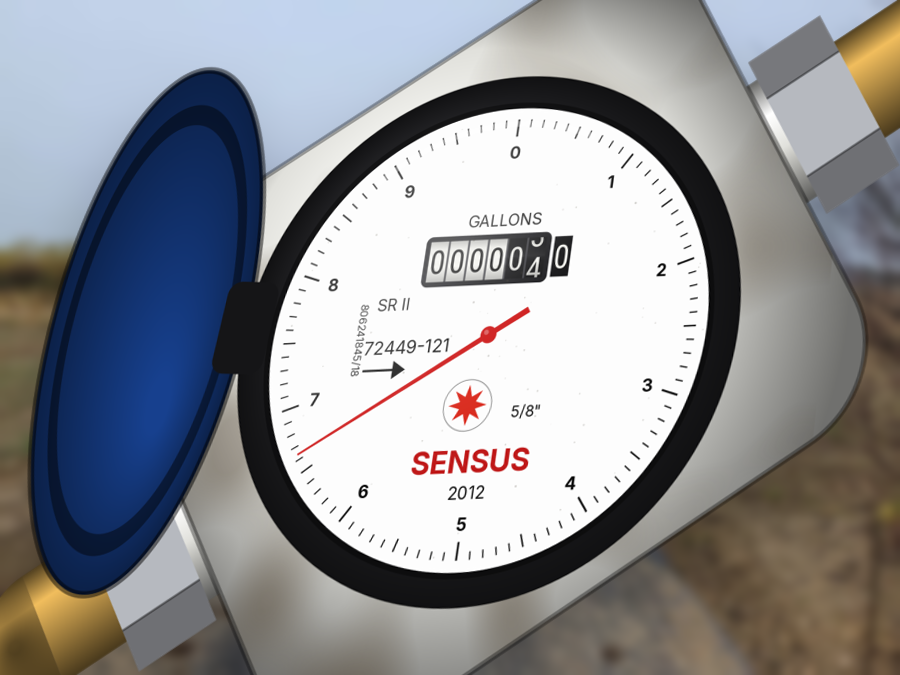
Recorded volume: 36.6 gal
